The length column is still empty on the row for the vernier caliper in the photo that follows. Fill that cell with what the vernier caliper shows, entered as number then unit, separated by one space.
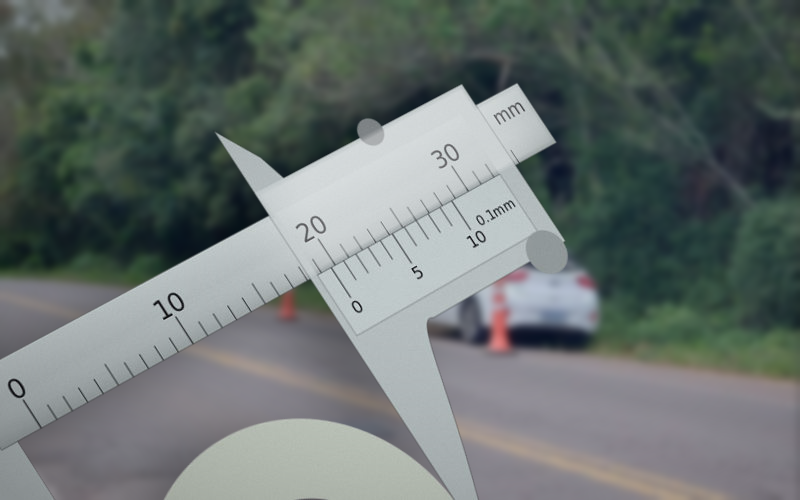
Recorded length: 19.7 mm
